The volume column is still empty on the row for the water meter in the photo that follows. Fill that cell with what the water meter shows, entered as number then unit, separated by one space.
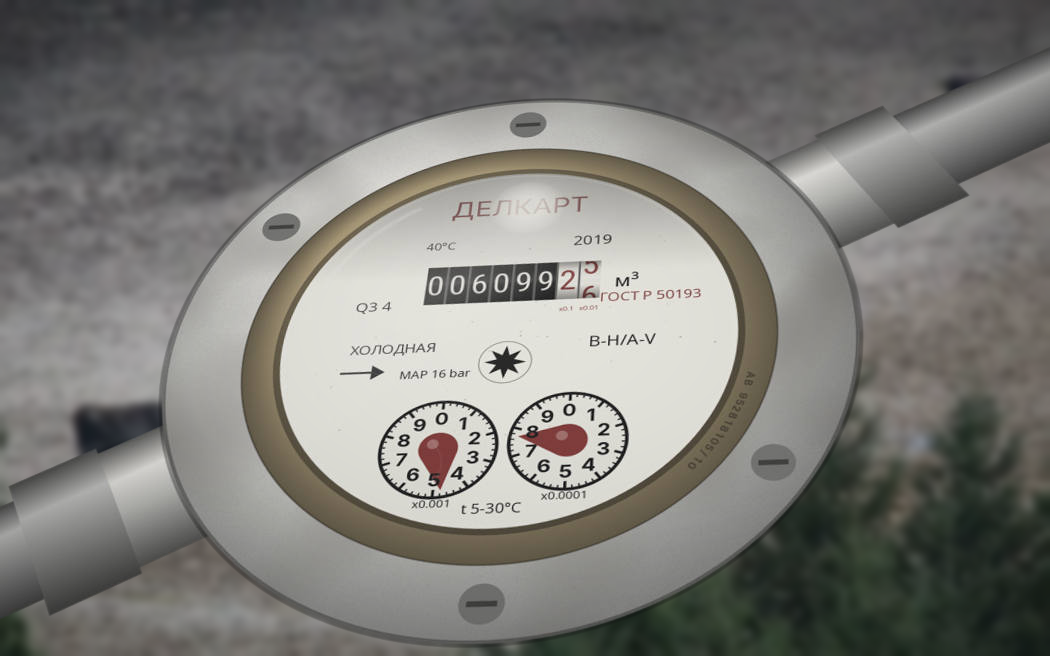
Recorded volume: 6099.2547 m³
